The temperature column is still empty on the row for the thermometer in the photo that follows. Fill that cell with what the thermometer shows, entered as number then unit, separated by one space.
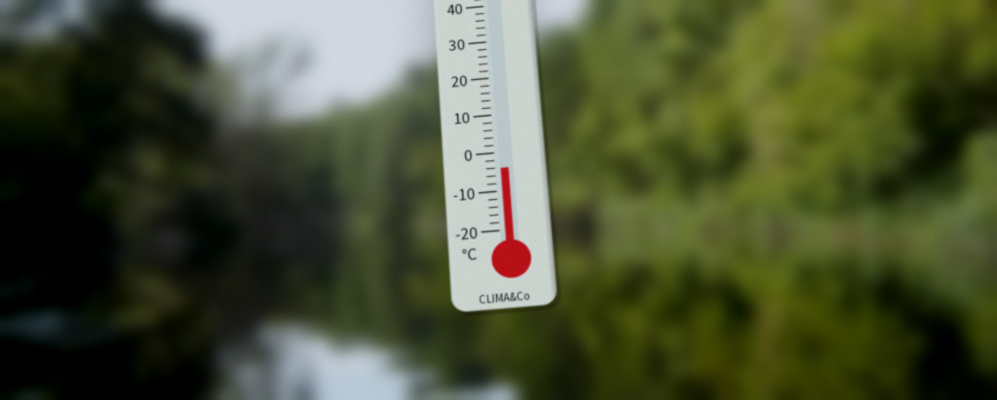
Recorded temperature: -4 °C
